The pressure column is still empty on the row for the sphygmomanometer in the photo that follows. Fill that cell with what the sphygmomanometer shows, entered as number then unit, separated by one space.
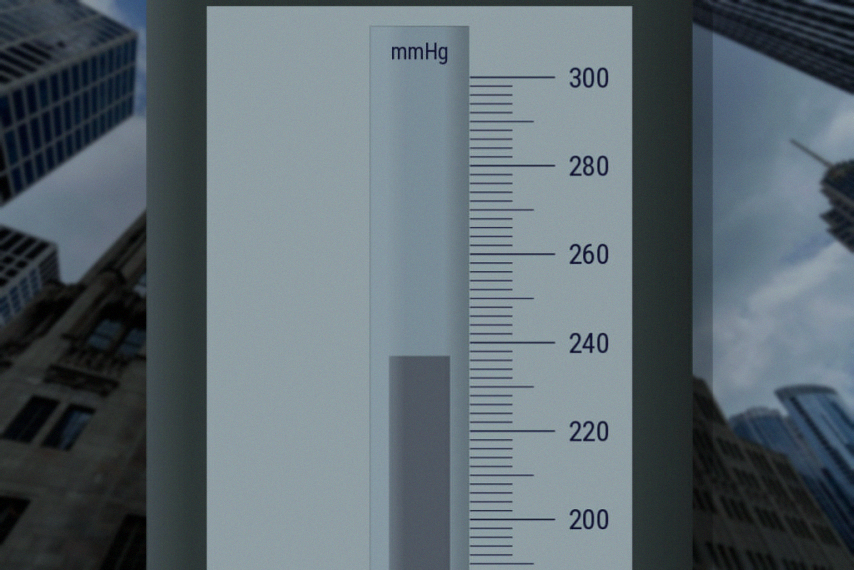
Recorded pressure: 237 mmHg
